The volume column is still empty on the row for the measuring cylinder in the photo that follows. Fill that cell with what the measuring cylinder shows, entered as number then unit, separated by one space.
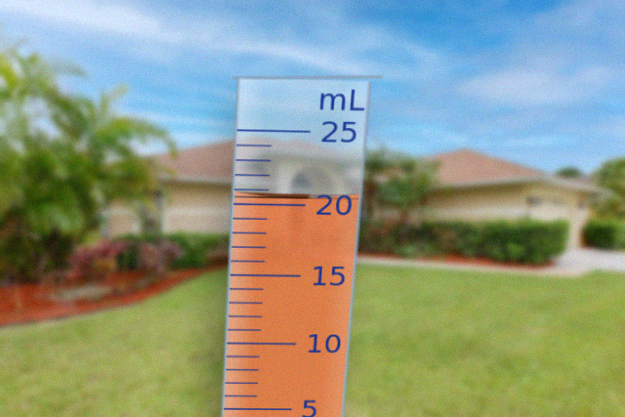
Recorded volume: 20.5 mL
